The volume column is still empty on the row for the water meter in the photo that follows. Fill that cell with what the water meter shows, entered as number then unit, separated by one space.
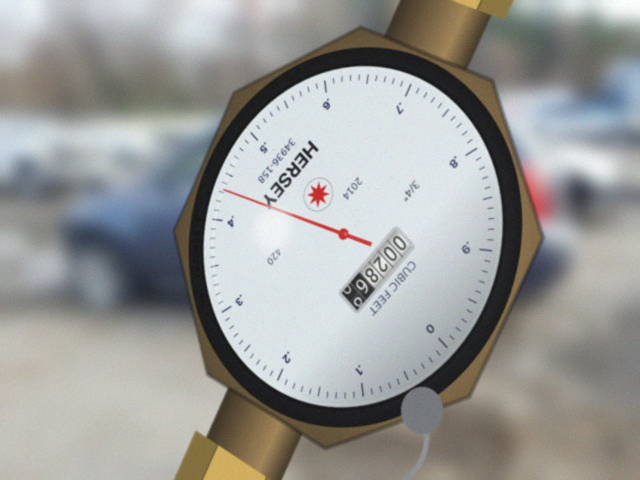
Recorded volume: 2868.43 ft³
